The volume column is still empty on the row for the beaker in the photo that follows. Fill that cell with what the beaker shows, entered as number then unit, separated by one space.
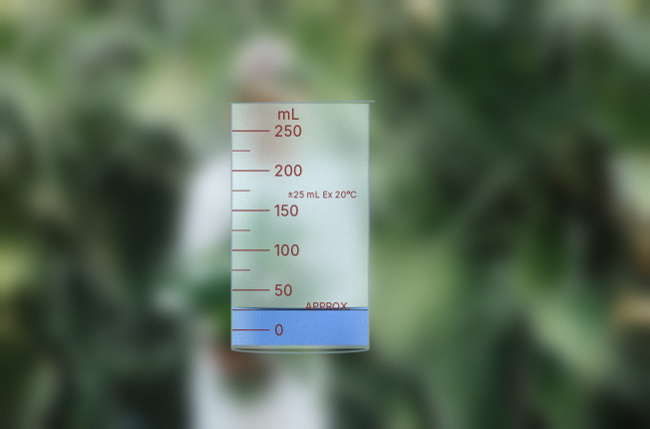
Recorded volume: 25 mL
